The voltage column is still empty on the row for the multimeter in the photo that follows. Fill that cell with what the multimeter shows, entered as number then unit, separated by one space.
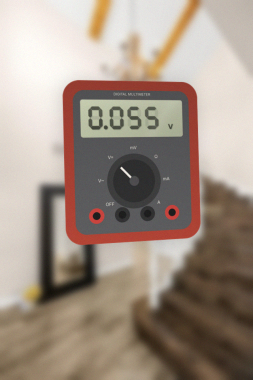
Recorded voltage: 0.055 V
